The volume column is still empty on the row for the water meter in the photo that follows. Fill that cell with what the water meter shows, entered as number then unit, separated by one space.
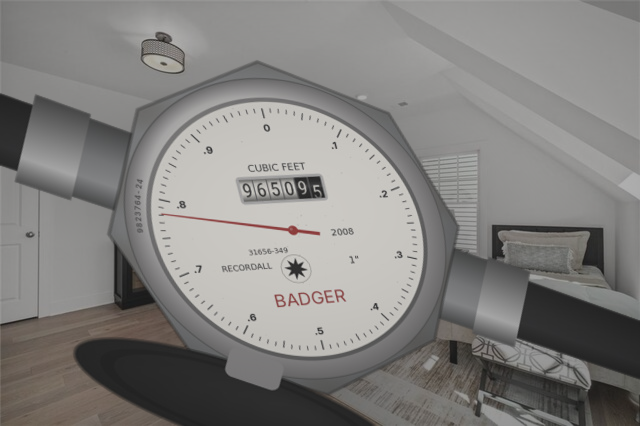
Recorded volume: 965094.78 ft³
